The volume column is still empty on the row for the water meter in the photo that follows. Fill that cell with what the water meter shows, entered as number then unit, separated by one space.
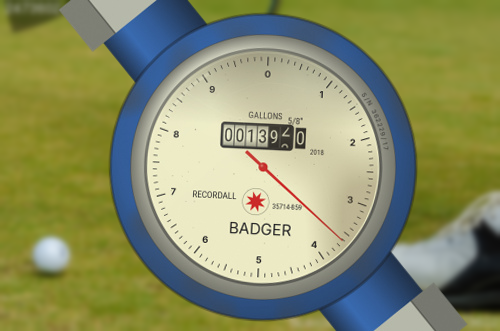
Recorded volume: 13923.6 gal
